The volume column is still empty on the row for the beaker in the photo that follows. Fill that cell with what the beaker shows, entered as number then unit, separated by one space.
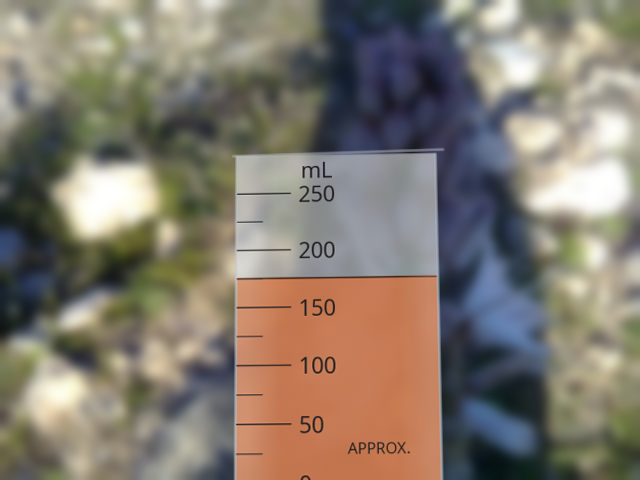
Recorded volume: 175 mL
